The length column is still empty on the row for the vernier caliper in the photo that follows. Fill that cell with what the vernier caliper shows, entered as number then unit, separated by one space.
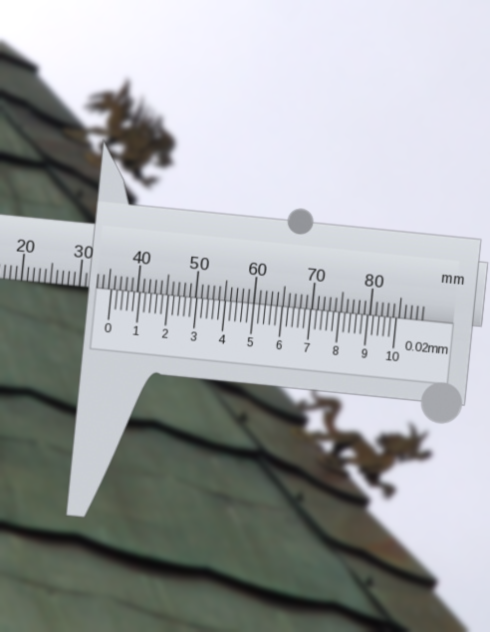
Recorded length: 35.5 mm
